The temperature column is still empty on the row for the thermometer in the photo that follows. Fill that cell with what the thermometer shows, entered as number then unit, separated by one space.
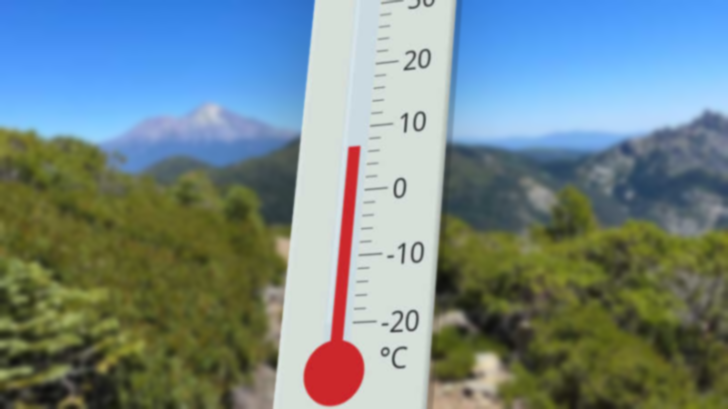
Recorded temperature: 7 °C
